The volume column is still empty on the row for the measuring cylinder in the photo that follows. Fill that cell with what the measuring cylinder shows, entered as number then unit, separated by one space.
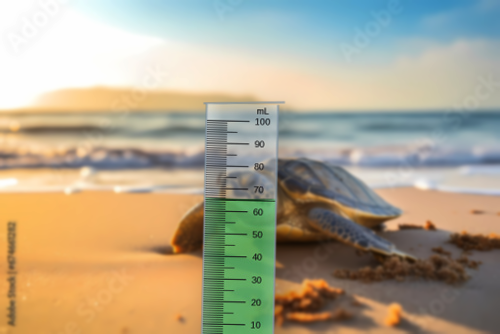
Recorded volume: 65 mL
